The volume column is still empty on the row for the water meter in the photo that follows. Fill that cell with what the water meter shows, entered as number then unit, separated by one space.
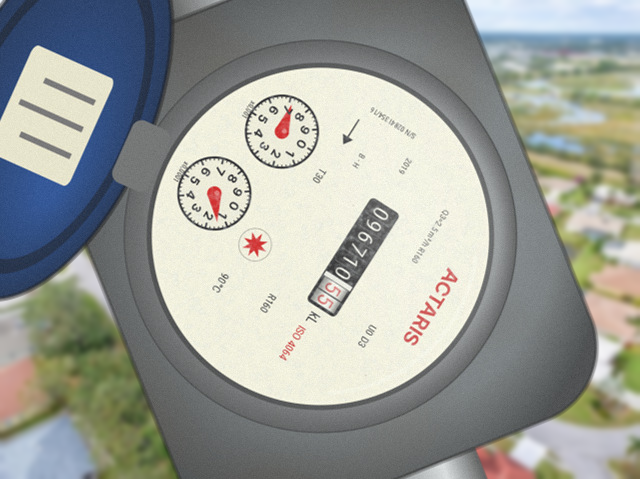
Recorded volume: 96710.5571 kL
